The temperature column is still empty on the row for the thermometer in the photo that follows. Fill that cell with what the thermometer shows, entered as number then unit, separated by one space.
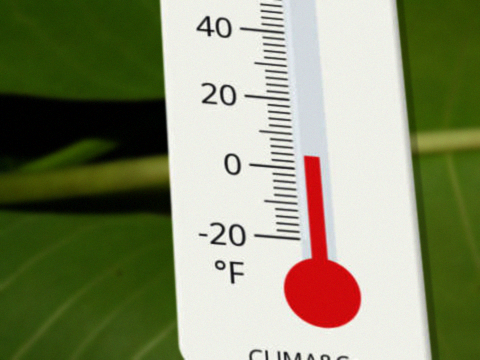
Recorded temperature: 4 °F
